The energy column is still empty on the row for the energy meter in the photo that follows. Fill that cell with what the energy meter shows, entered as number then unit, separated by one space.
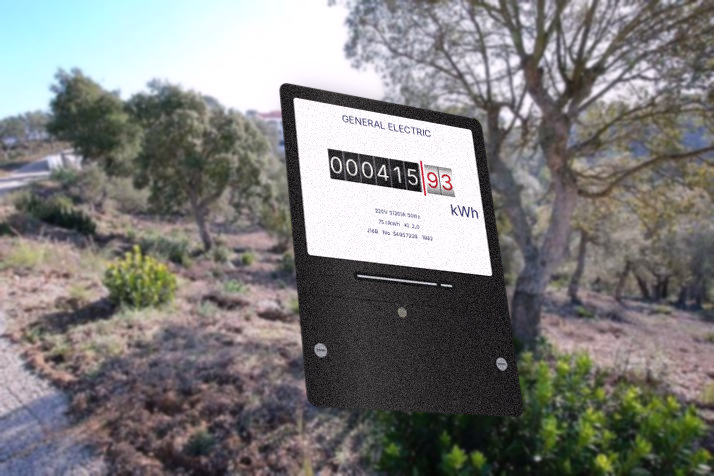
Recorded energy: 415.93 kWh
